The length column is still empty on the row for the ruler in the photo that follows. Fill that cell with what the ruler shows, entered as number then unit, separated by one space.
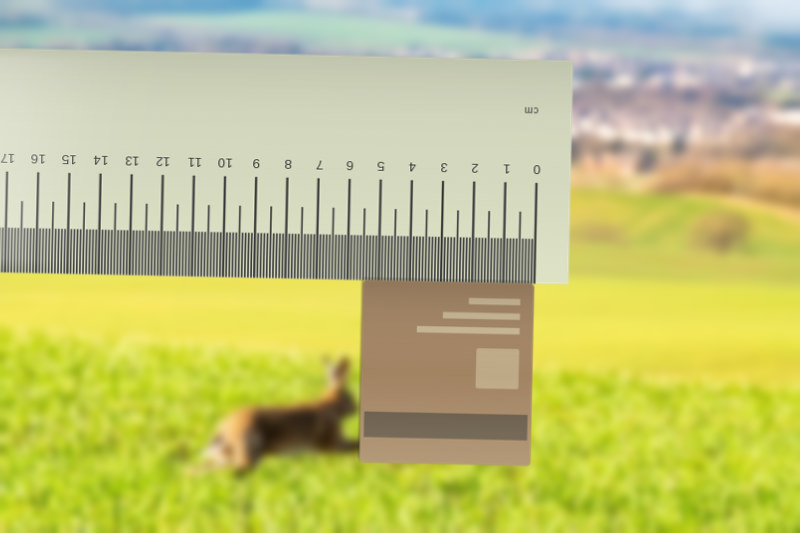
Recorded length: 5.5 cm
